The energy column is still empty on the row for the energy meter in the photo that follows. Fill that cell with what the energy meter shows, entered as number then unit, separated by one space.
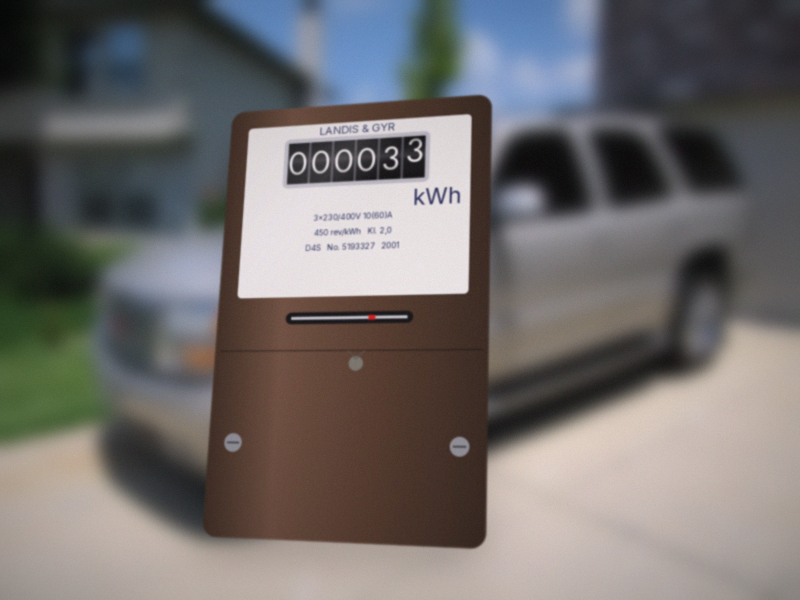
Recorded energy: 33 kWh
